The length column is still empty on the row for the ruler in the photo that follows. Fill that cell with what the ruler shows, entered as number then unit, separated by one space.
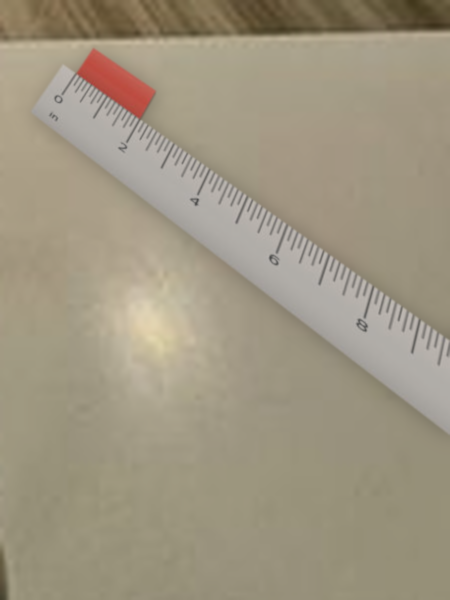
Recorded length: 2 in
